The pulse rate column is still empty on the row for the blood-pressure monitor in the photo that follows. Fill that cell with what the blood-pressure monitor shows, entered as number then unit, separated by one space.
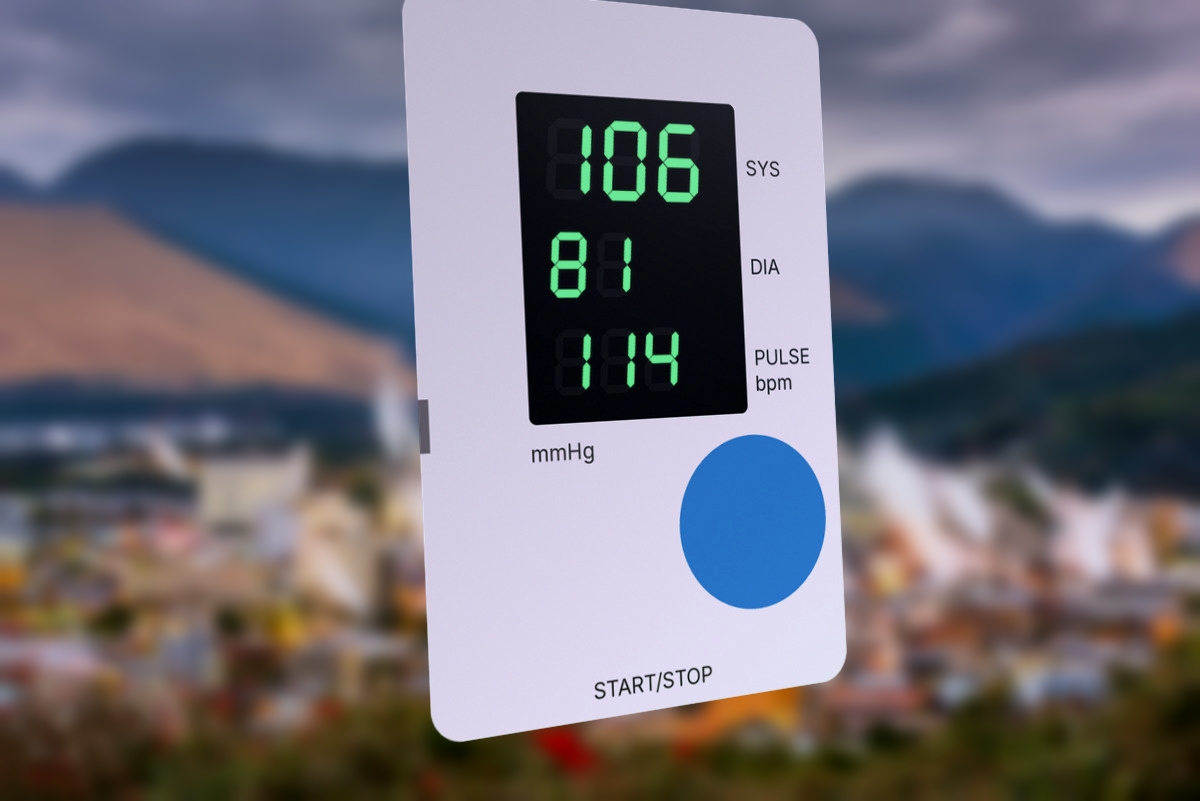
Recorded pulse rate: 114 bpm
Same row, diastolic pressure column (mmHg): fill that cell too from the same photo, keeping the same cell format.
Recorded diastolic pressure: 81 mmHg
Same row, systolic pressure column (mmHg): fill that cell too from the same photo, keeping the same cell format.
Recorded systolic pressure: 106 mmHg
